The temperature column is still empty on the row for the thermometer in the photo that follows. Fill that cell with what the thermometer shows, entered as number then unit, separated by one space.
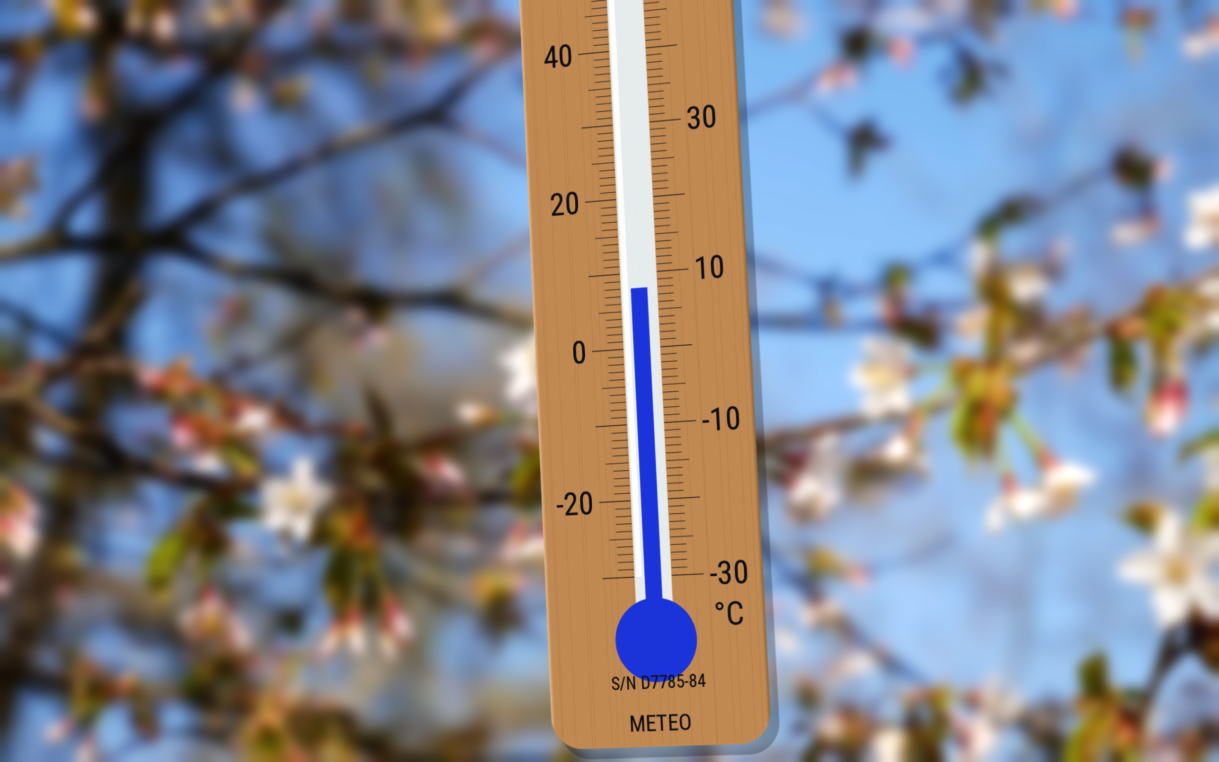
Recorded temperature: 8 °C
